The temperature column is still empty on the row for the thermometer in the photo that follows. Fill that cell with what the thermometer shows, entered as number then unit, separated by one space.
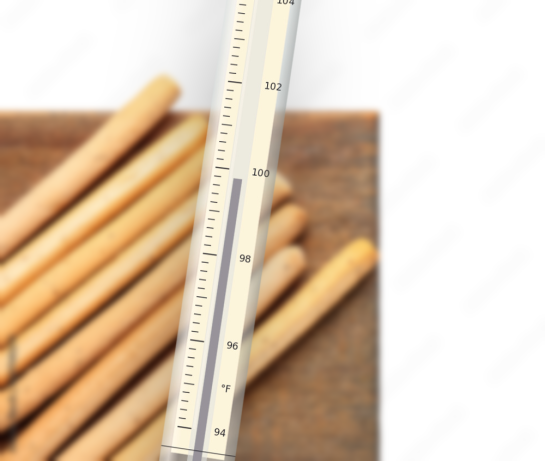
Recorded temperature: 99.8 °F
